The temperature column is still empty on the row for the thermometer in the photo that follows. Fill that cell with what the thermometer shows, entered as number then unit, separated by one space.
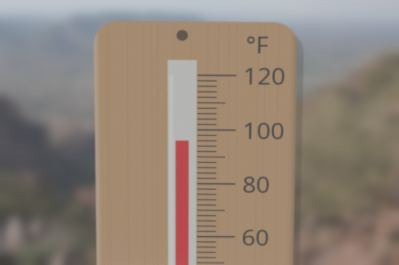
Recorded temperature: 96 °F
